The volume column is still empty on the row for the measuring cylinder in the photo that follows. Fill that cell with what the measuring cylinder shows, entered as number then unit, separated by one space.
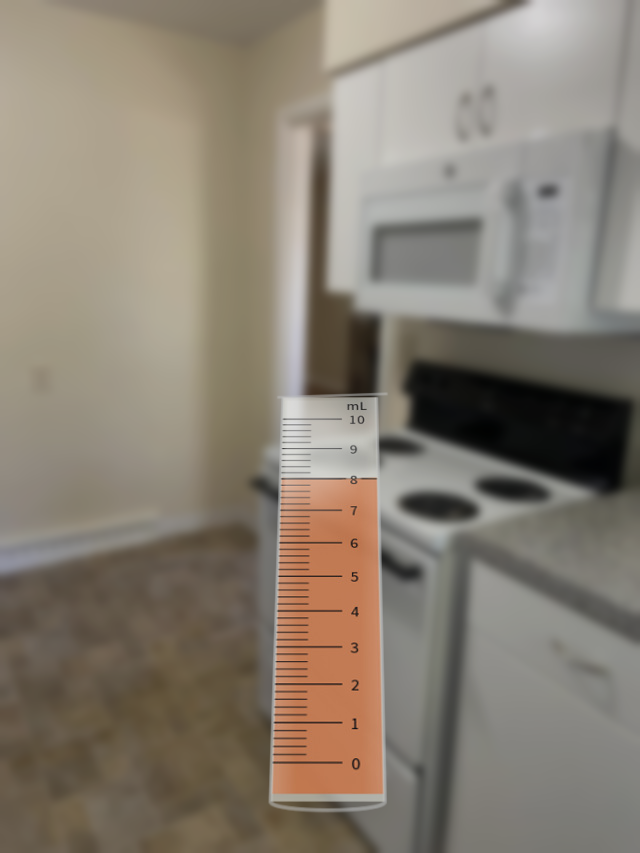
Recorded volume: 8 mL
